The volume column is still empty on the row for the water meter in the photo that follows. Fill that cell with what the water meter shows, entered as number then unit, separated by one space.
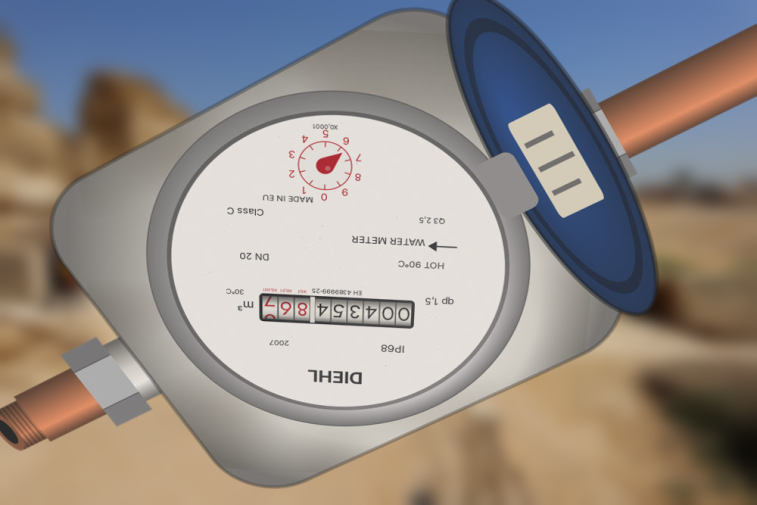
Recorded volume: 4354.8666 m³
